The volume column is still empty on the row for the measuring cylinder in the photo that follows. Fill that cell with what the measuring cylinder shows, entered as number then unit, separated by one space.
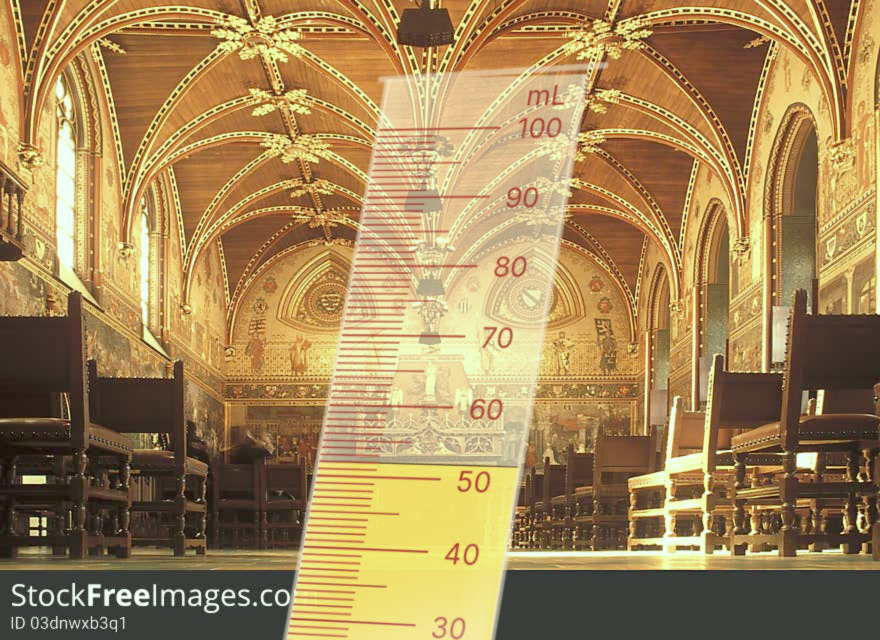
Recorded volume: 52 mL
